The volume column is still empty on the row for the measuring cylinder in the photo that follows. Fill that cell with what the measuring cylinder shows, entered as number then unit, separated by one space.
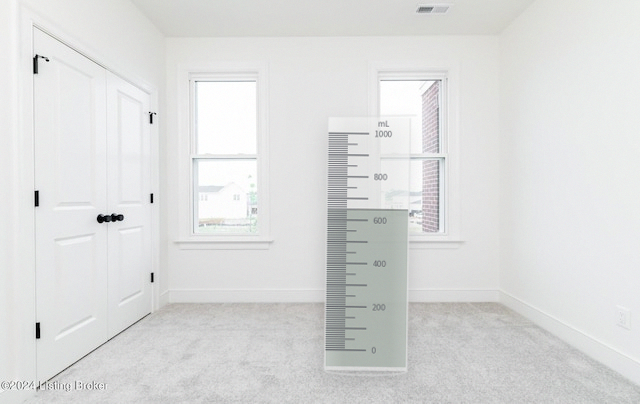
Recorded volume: 650 mL
